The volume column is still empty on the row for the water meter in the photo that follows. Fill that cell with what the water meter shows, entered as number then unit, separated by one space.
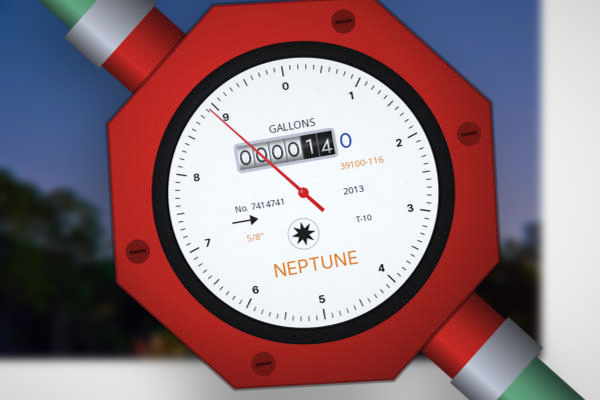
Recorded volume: 138.9 gal
